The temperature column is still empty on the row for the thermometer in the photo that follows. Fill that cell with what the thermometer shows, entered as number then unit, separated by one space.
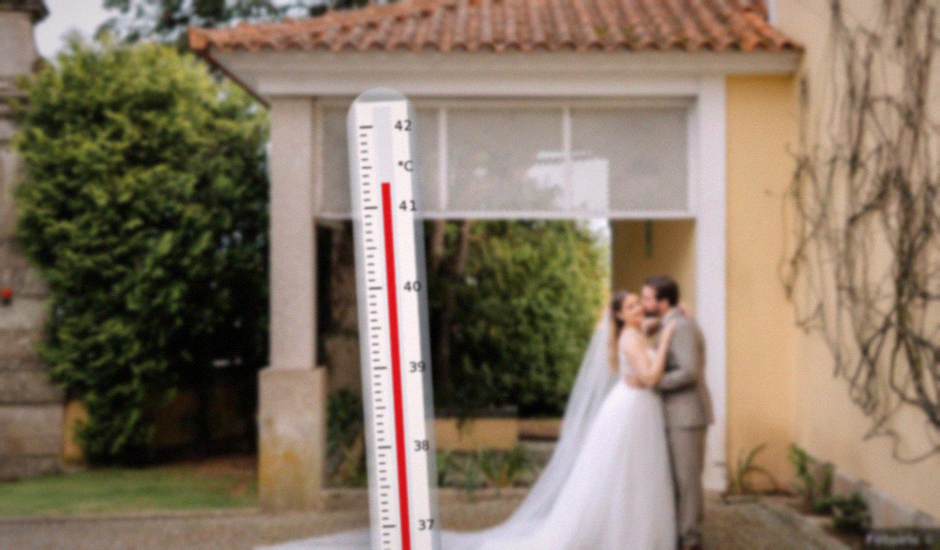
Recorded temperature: 41.3 °C
